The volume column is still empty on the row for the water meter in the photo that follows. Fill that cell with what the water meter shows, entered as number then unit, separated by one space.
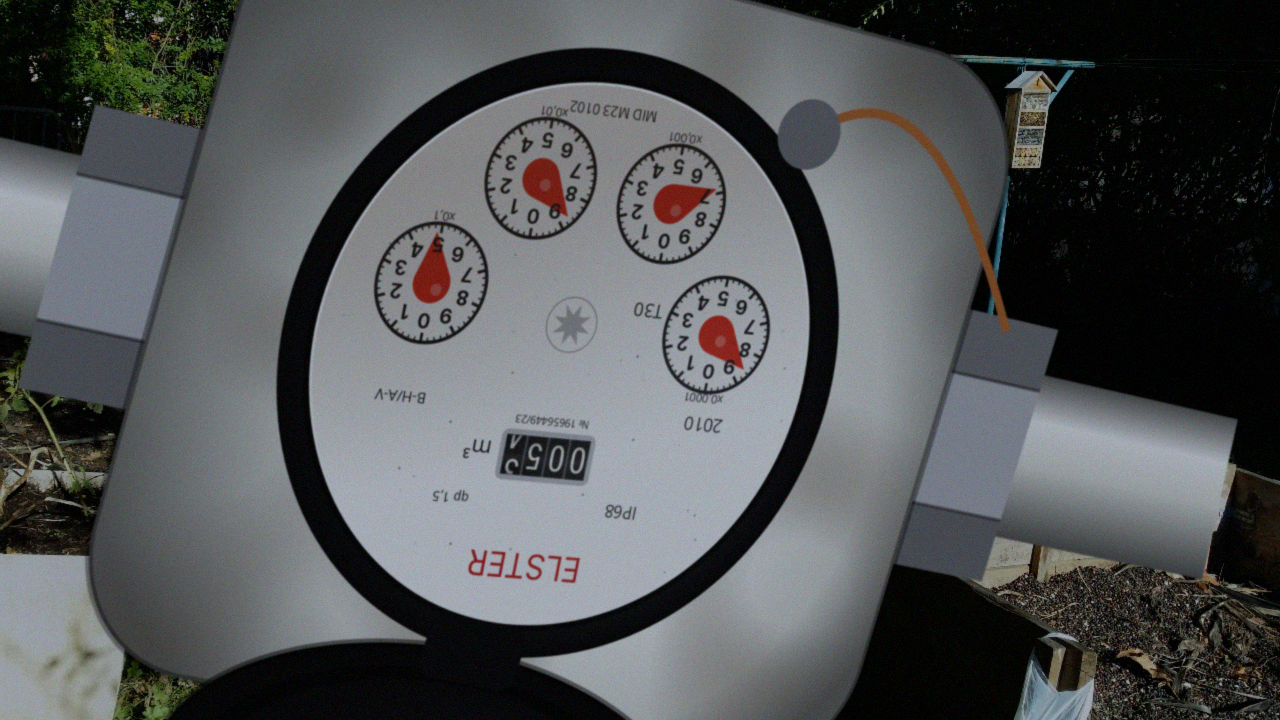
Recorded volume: 53.4868 m³
